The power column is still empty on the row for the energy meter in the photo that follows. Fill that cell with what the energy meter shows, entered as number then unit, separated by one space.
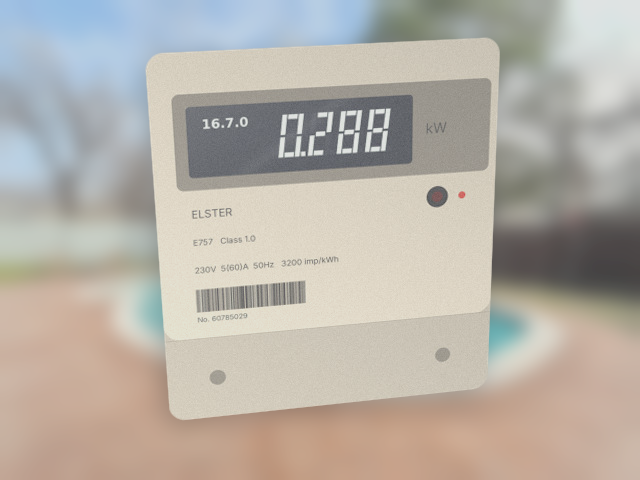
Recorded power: 0.288 kW
